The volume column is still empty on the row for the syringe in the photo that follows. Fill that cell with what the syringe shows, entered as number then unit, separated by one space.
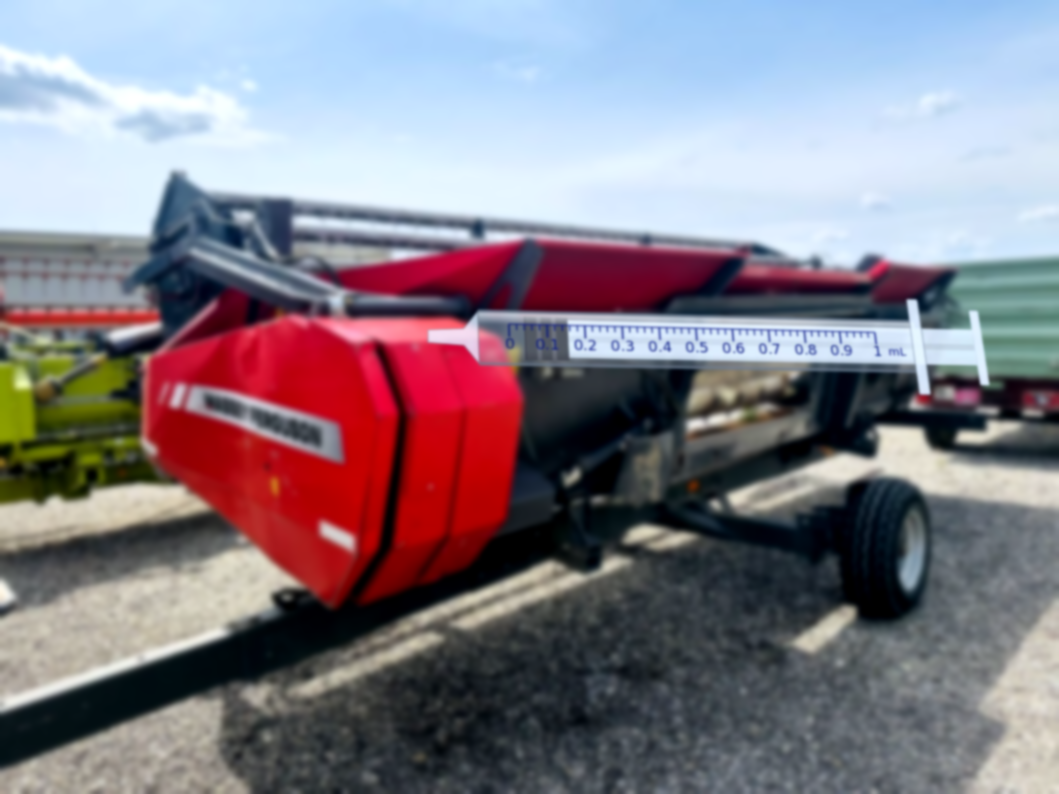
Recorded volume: 0.04 mL
